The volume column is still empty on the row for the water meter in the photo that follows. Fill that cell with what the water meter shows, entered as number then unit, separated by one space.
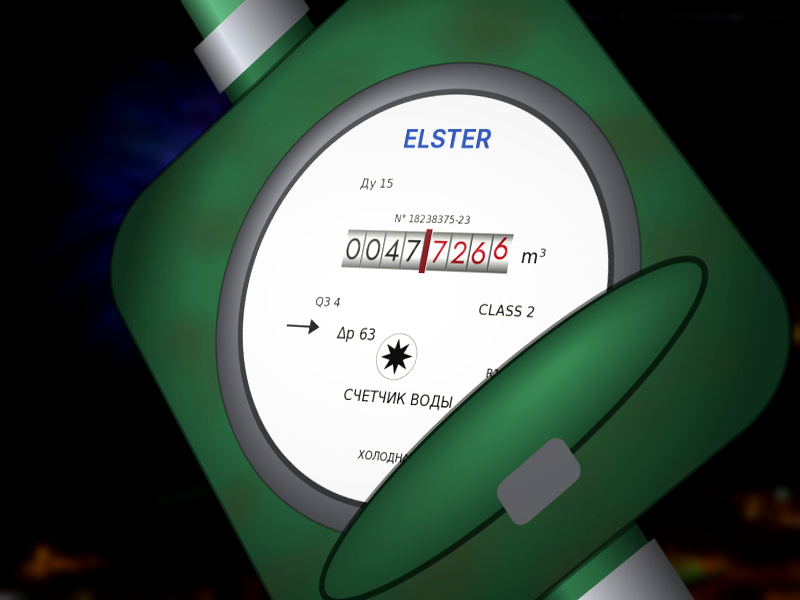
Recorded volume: 47.7266 m³
